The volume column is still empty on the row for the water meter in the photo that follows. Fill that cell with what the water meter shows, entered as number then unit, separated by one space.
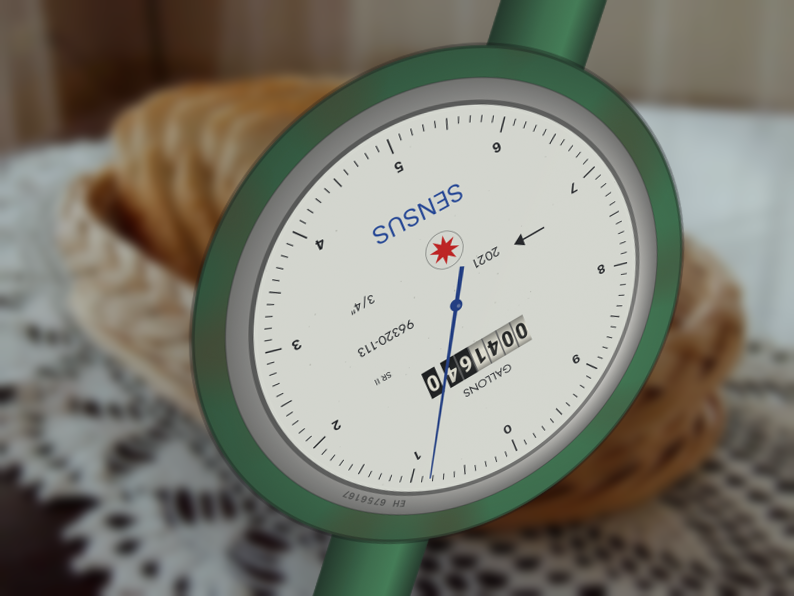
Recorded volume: 41640.8 gal
